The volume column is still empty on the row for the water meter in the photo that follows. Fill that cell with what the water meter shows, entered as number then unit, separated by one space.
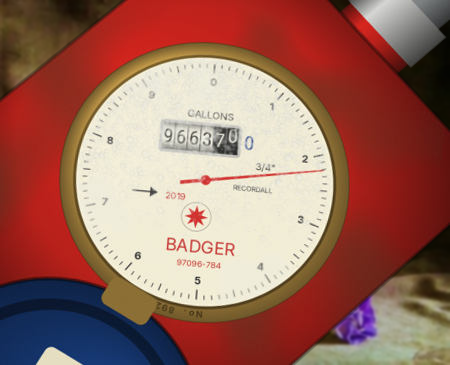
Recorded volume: 9663702.2 gal
